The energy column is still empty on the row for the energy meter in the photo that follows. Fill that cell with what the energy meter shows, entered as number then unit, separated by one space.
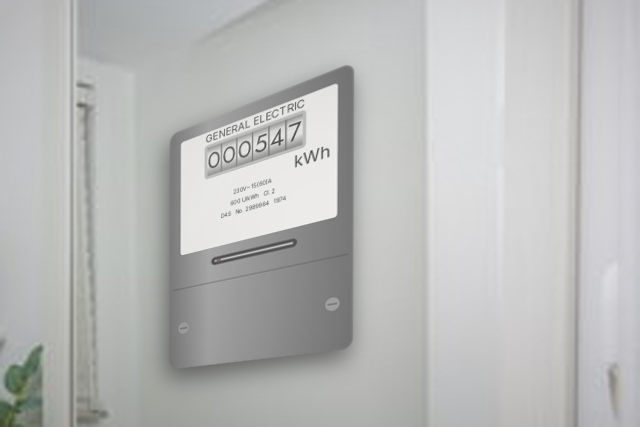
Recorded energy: 547 kWh
